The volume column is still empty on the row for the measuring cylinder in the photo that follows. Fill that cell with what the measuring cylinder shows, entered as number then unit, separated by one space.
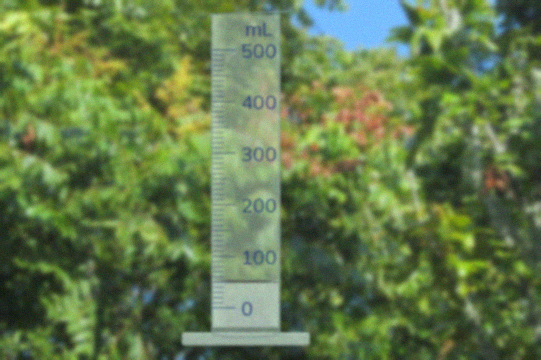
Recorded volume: 50 mL
